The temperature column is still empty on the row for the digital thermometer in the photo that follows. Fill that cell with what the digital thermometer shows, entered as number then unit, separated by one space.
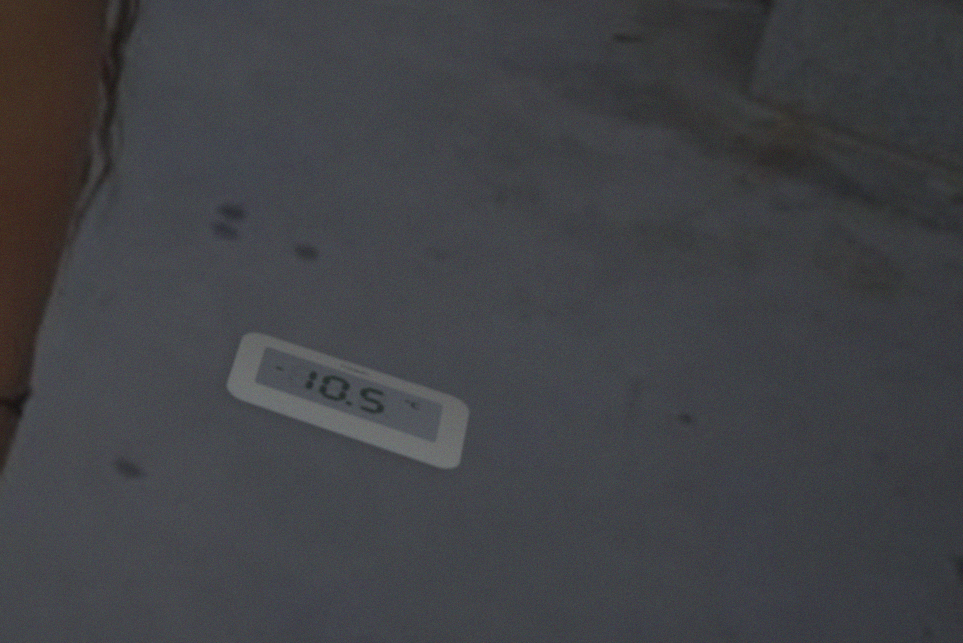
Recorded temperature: -10.5 °C
